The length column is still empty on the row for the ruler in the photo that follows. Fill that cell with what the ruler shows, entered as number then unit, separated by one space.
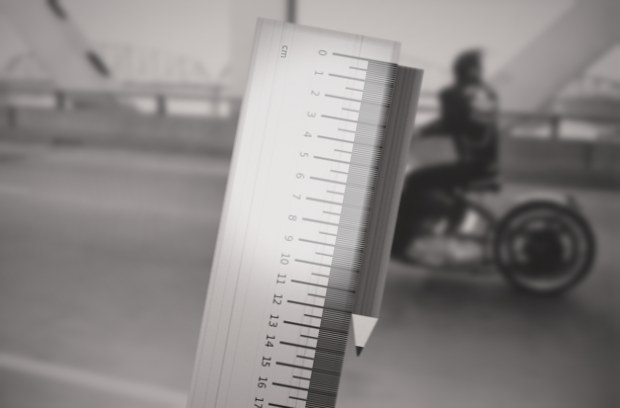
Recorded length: 14 cm
